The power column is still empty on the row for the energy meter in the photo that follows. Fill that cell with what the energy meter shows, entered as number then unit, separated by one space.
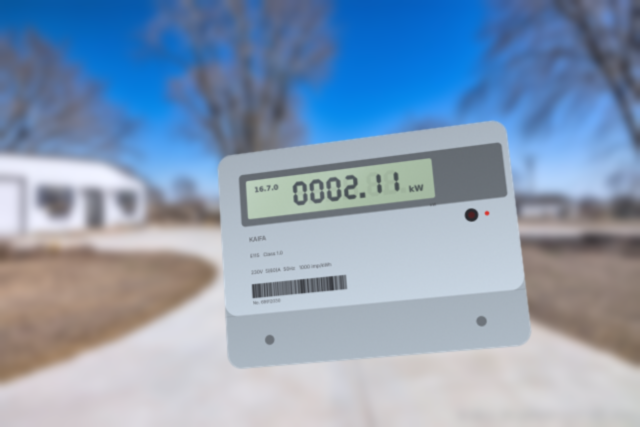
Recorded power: 2.11 kW
